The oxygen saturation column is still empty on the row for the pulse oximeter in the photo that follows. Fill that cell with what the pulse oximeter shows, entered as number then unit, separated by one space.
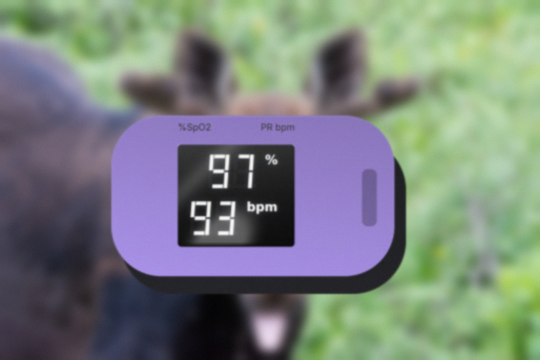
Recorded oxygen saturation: 97 %
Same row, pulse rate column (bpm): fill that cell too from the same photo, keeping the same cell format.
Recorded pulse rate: 93 bpm
